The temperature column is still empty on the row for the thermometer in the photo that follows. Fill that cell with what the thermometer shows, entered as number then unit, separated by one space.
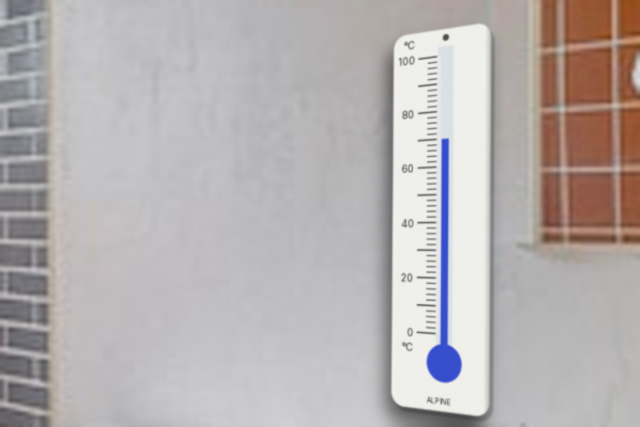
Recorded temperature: 70 °C
